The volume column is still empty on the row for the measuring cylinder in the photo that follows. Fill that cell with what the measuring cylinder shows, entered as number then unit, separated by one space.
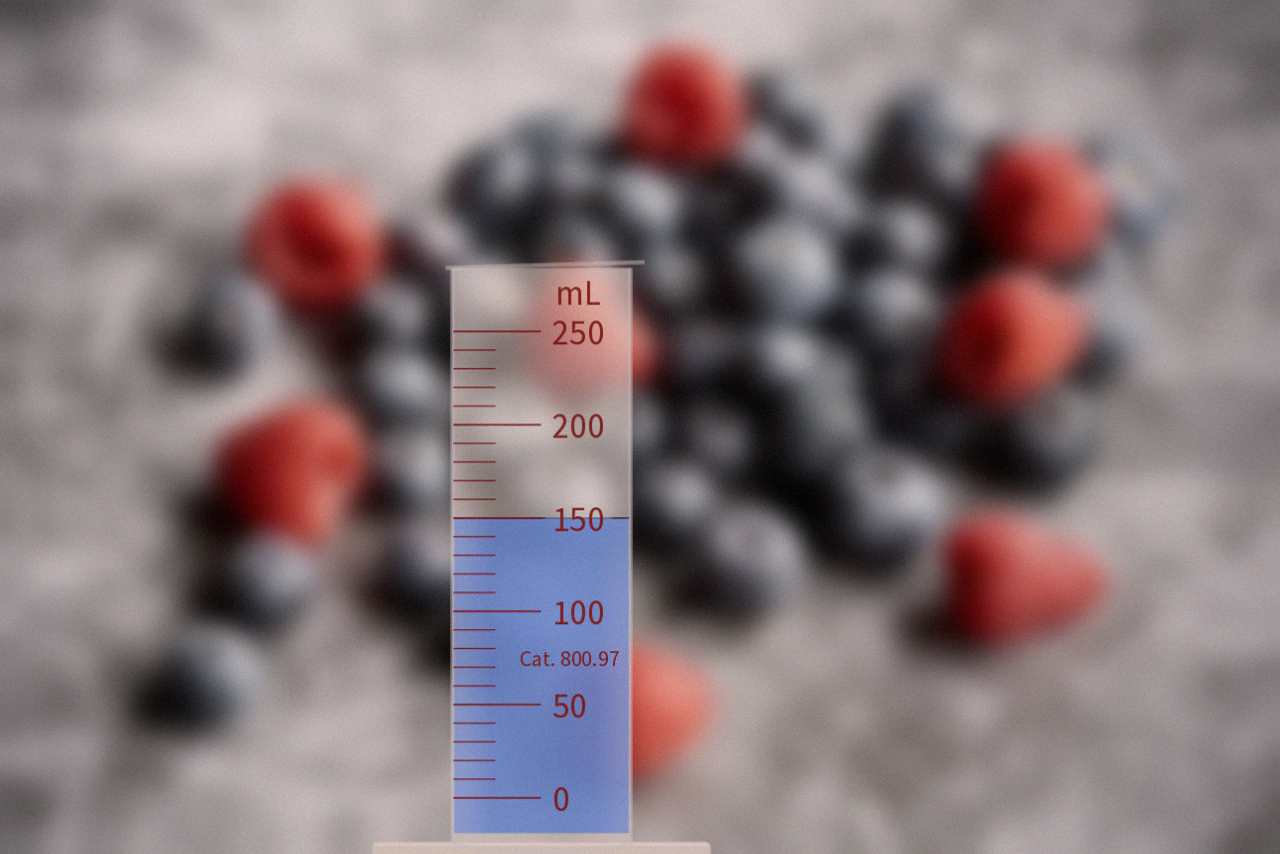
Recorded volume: 150 mL
